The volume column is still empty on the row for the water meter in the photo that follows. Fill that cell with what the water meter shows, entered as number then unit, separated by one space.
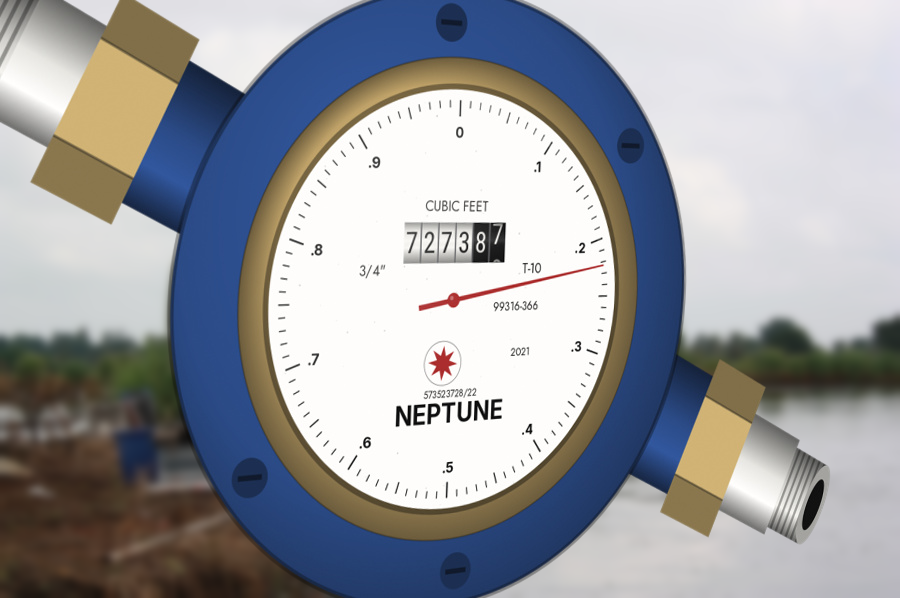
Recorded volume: 727387.22 ft³
